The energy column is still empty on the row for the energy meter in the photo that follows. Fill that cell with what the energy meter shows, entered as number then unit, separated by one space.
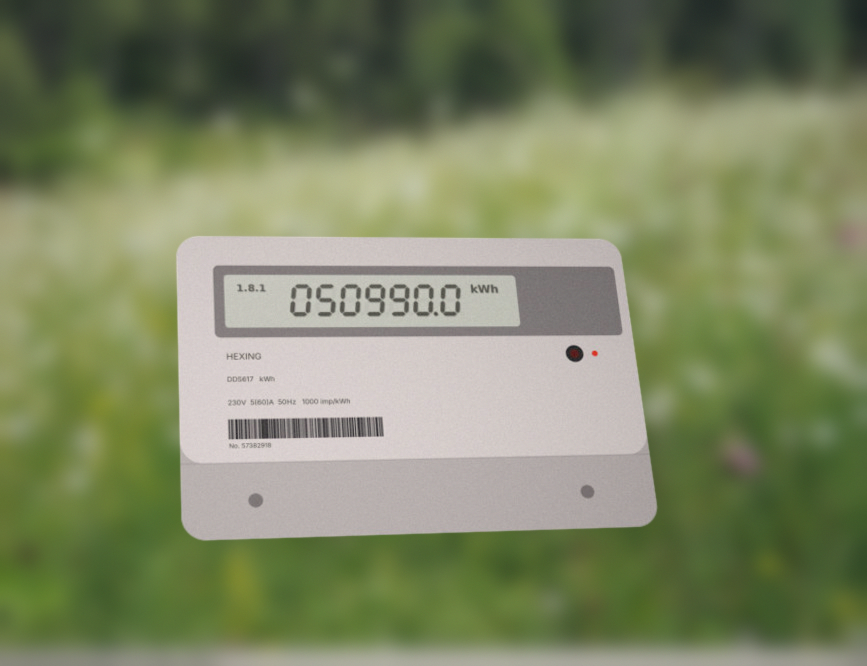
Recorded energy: 50990.0 kWh
